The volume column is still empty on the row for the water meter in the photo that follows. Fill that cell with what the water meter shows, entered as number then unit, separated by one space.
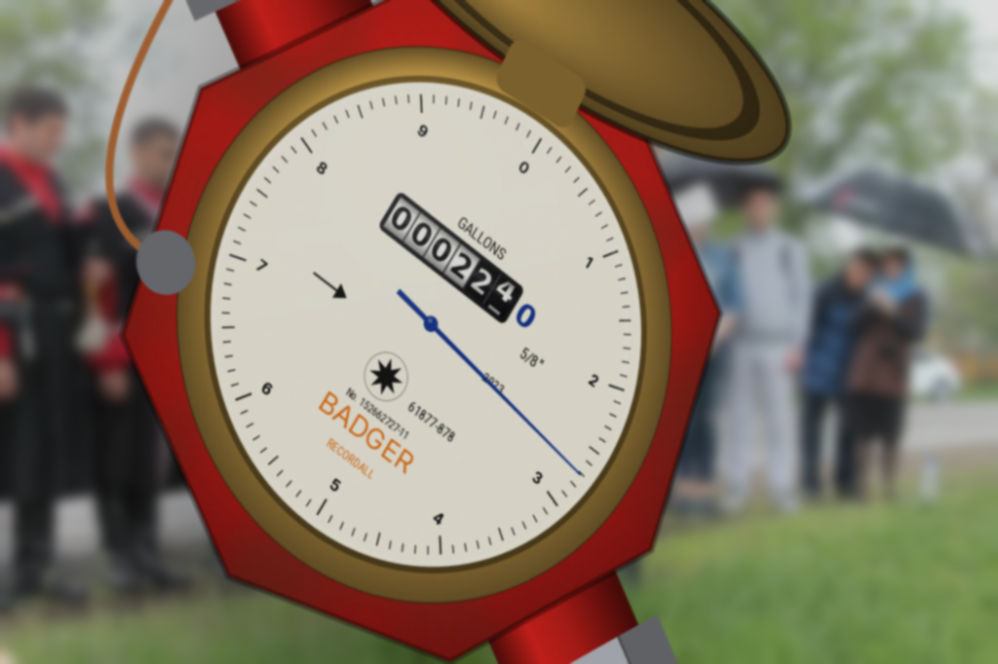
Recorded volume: 2242.7 gal
